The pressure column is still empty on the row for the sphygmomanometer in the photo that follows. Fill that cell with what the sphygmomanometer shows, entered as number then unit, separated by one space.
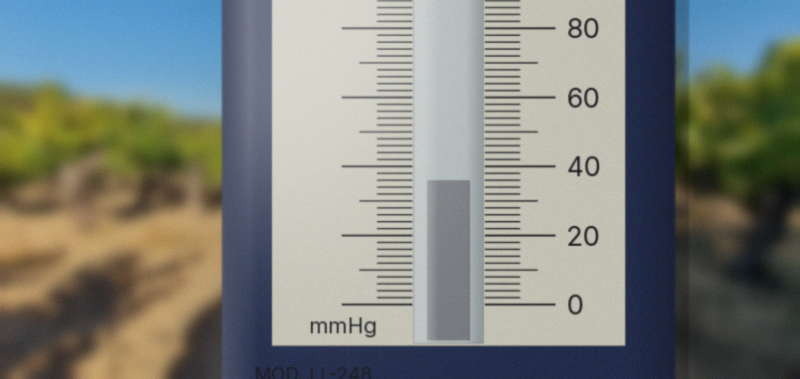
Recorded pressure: 36 mmHg
